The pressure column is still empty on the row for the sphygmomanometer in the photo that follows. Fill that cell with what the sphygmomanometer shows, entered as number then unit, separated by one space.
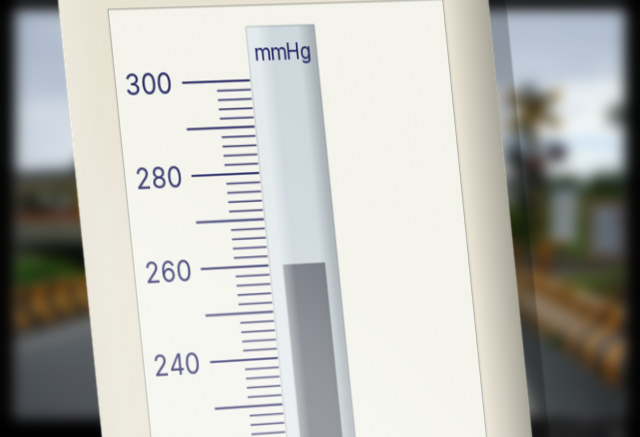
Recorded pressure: 260 mmHg
